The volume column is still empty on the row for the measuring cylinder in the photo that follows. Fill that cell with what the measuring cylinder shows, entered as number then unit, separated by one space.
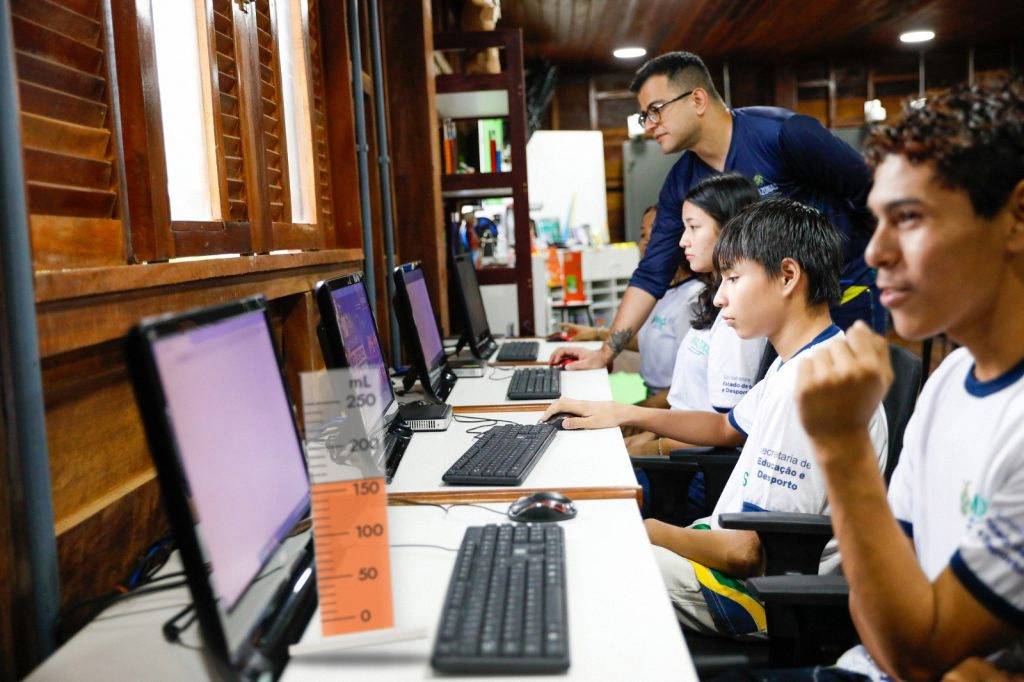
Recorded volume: 160 mL
